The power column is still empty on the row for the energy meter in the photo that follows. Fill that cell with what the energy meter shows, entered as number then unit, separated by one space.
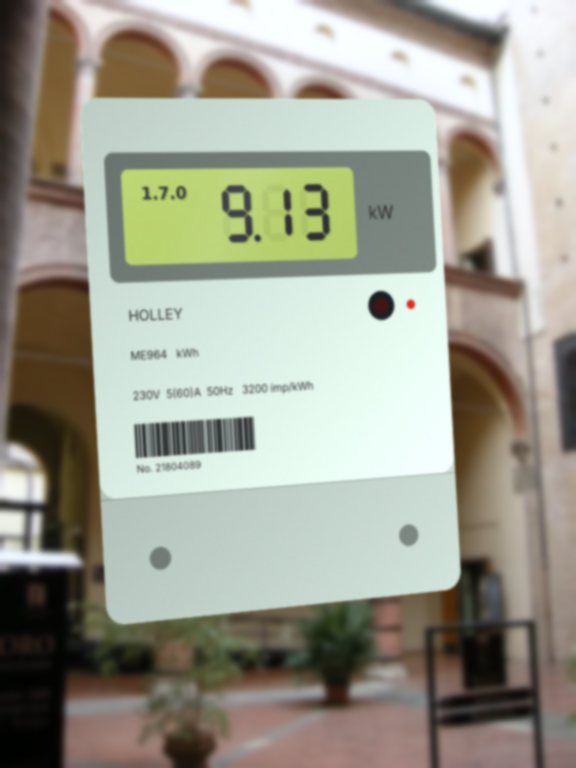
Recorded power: 9.13 kW
